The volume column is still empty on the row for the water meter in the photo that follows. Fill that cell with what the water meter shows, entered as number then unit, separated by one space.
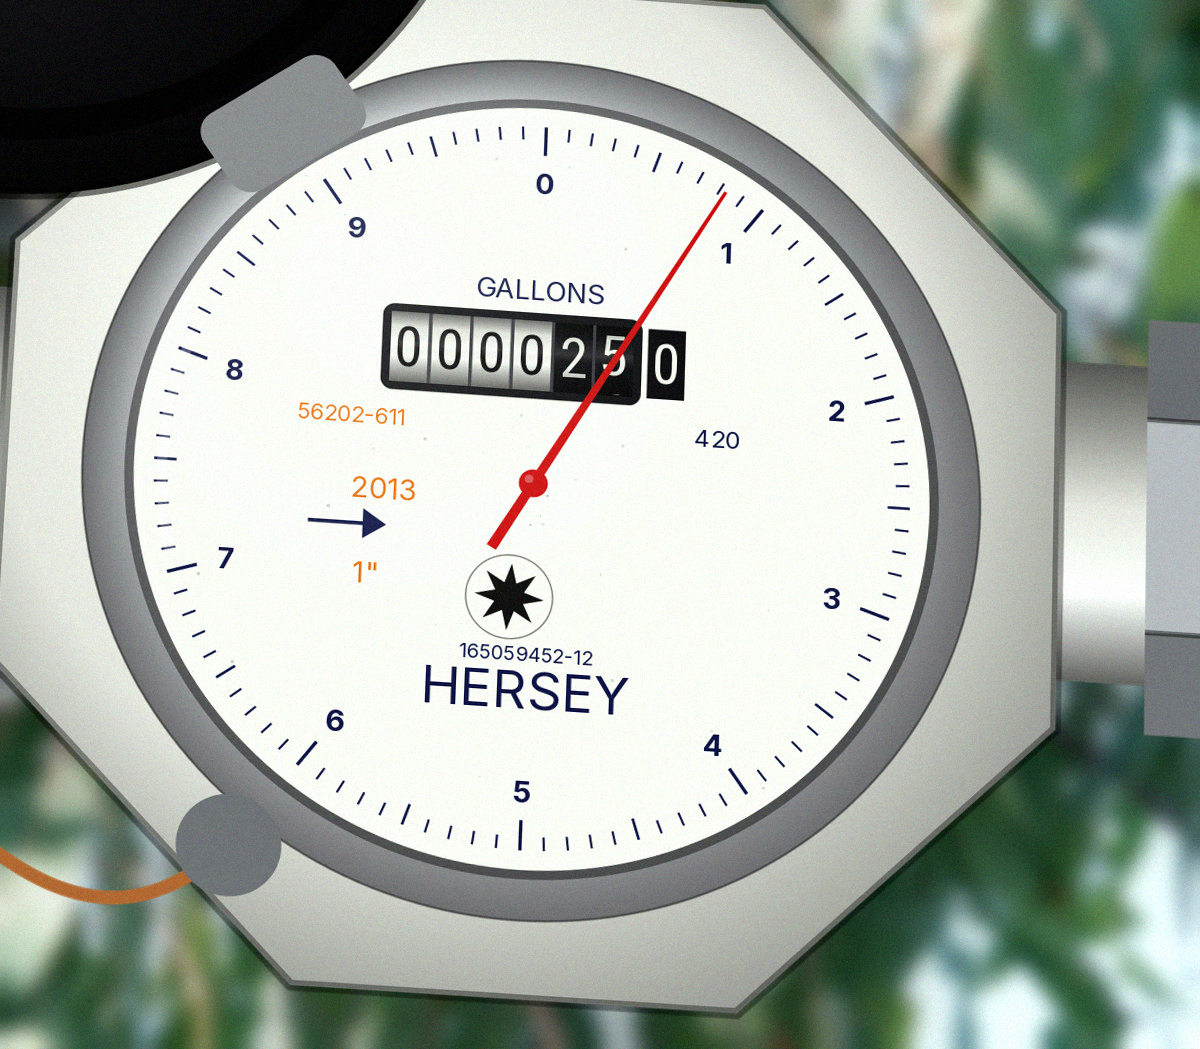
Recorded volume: 250.8 gal
